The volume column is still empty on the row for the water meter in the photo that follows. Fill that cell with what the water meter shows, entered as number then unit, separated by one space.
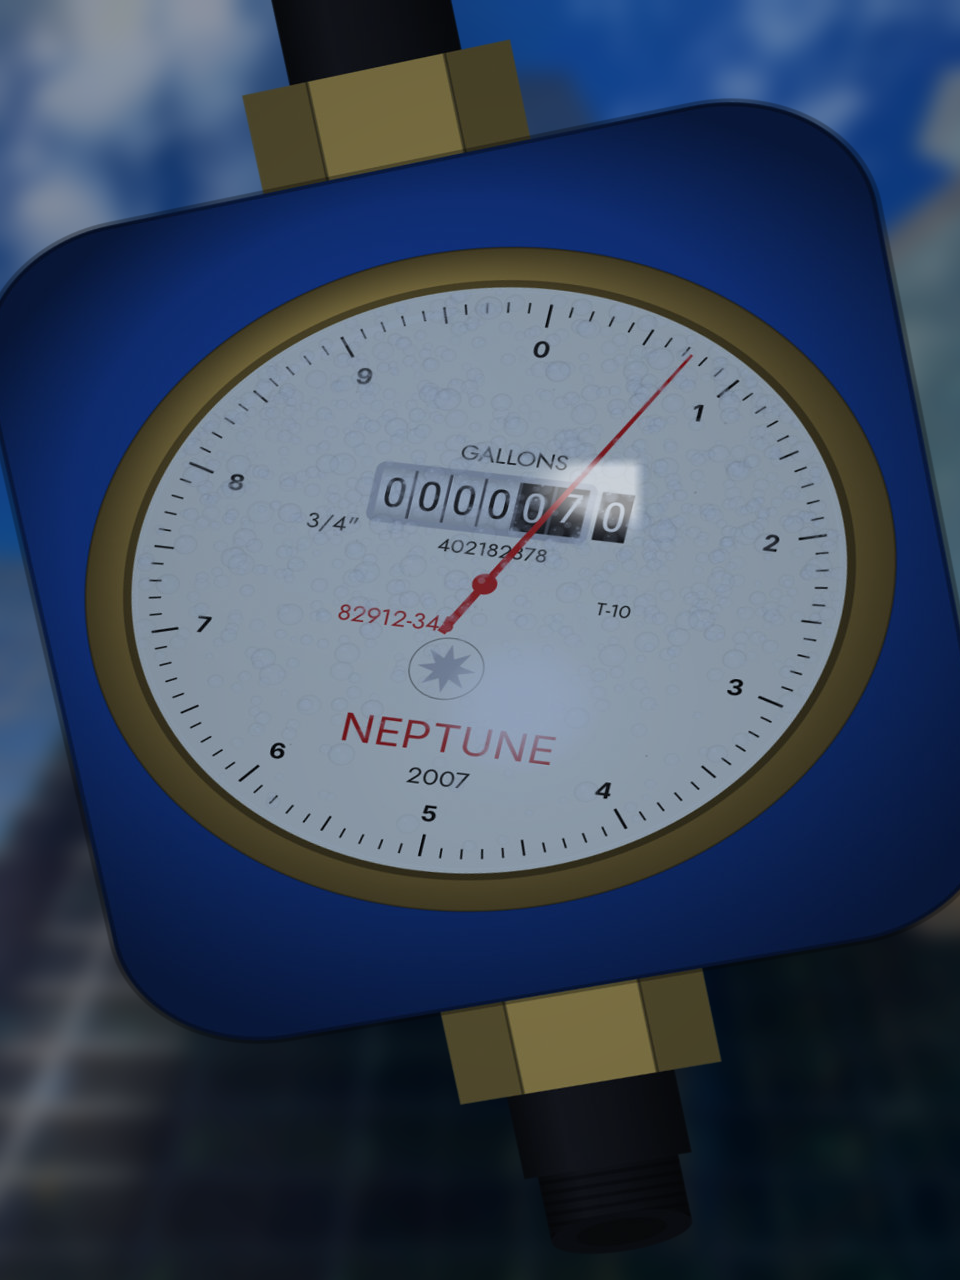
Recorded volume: 70.7 gal
